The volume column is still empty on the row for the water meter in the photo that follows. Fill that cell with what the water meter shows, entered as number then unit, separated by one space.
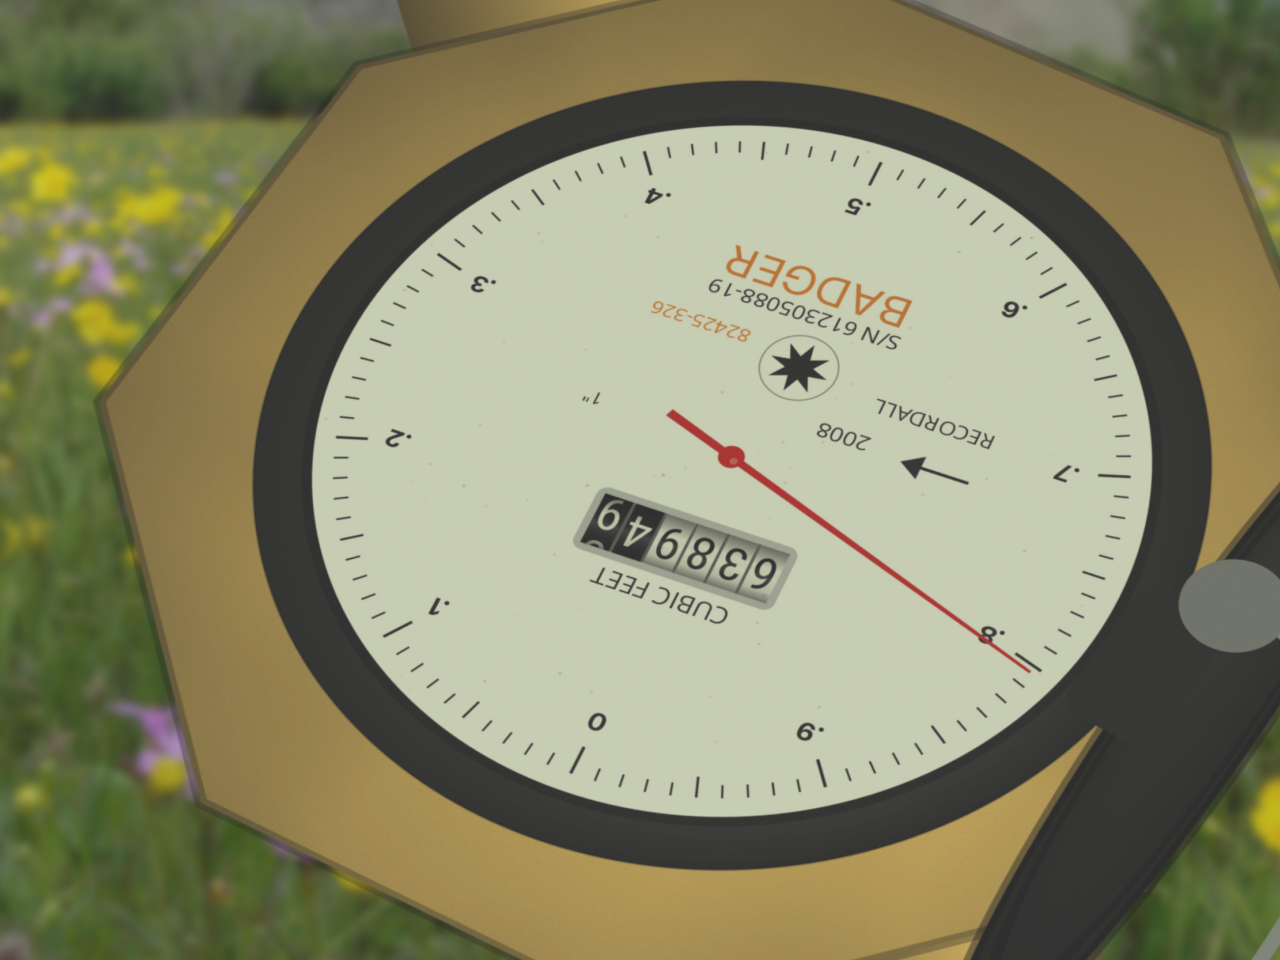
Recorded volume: 638948.80 ft³
